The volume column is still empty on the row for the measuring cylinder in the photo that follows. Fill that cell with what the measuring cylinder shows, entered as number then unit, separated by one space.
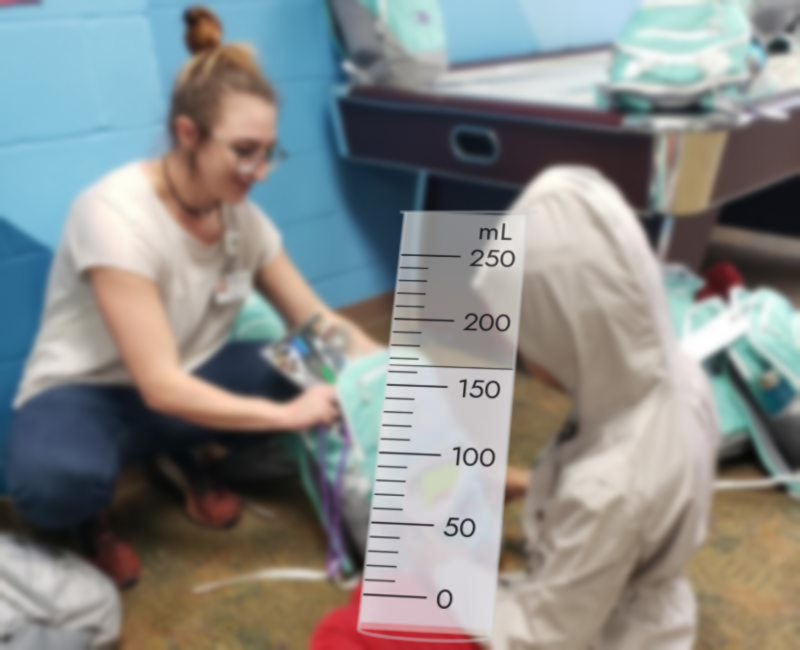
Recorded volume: 165 mL
